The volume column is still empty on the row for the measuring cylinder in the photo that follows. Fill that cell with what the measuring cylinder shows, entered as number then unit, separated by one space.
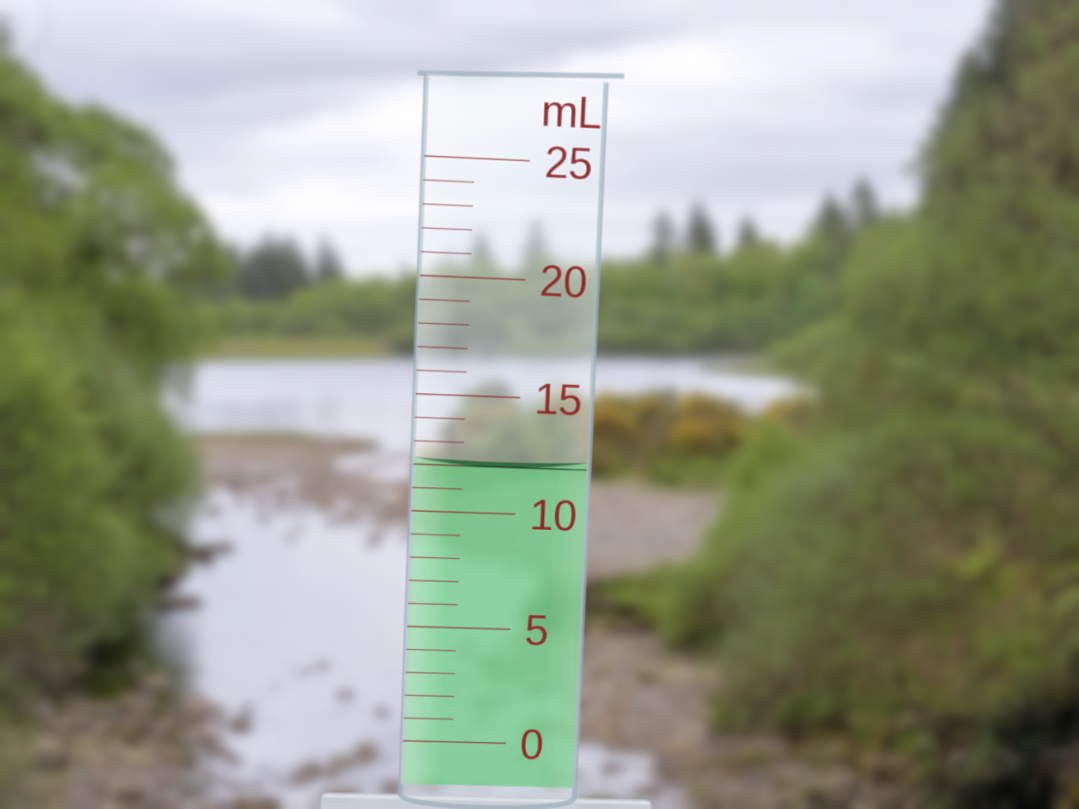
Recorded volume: 12 mL
